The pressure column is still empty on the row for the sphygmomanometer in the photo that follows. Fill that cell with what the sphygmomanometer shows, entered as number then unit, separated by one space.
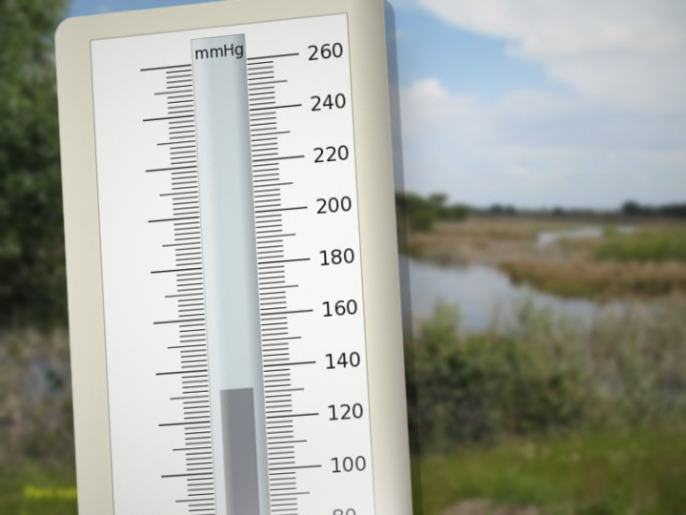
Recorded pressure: 132 mmHg
